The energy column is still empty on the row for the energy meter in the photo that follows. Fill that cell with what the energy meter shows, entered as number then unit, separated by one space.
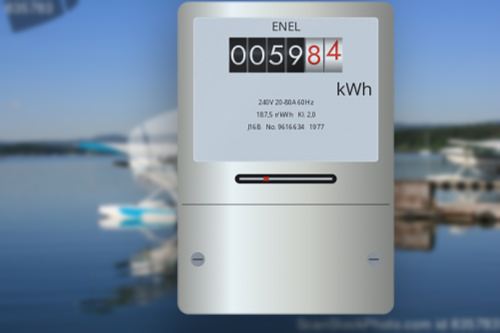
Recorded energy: 59.84 kWh
